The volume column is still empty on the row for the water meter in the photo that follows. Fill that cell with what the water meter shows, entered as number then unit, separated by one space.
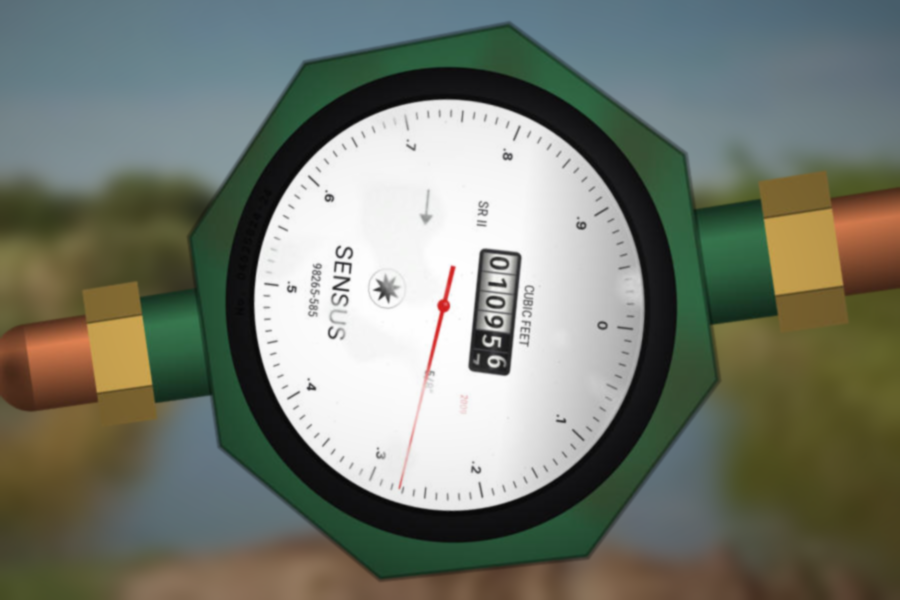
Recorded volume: 10956.27 ft³
